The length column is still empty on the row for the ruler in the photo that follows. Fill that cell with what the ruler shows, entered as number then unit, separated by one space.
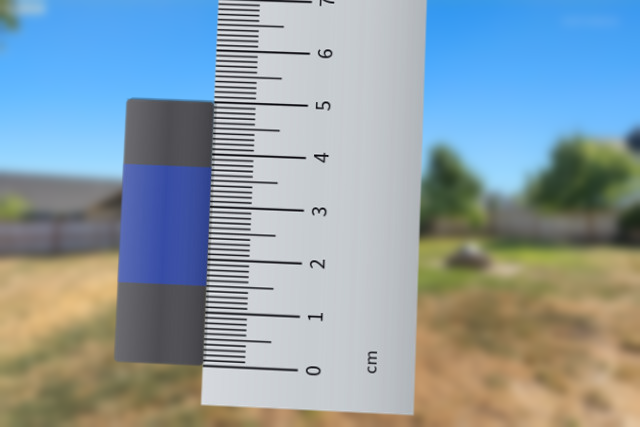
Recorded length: 5 cm
